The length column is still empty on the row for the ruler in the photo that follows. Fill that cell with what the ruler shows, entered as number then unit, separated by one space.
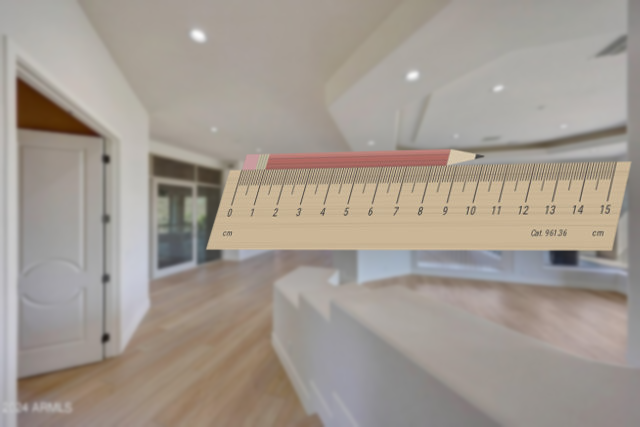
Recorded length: 10 cm
